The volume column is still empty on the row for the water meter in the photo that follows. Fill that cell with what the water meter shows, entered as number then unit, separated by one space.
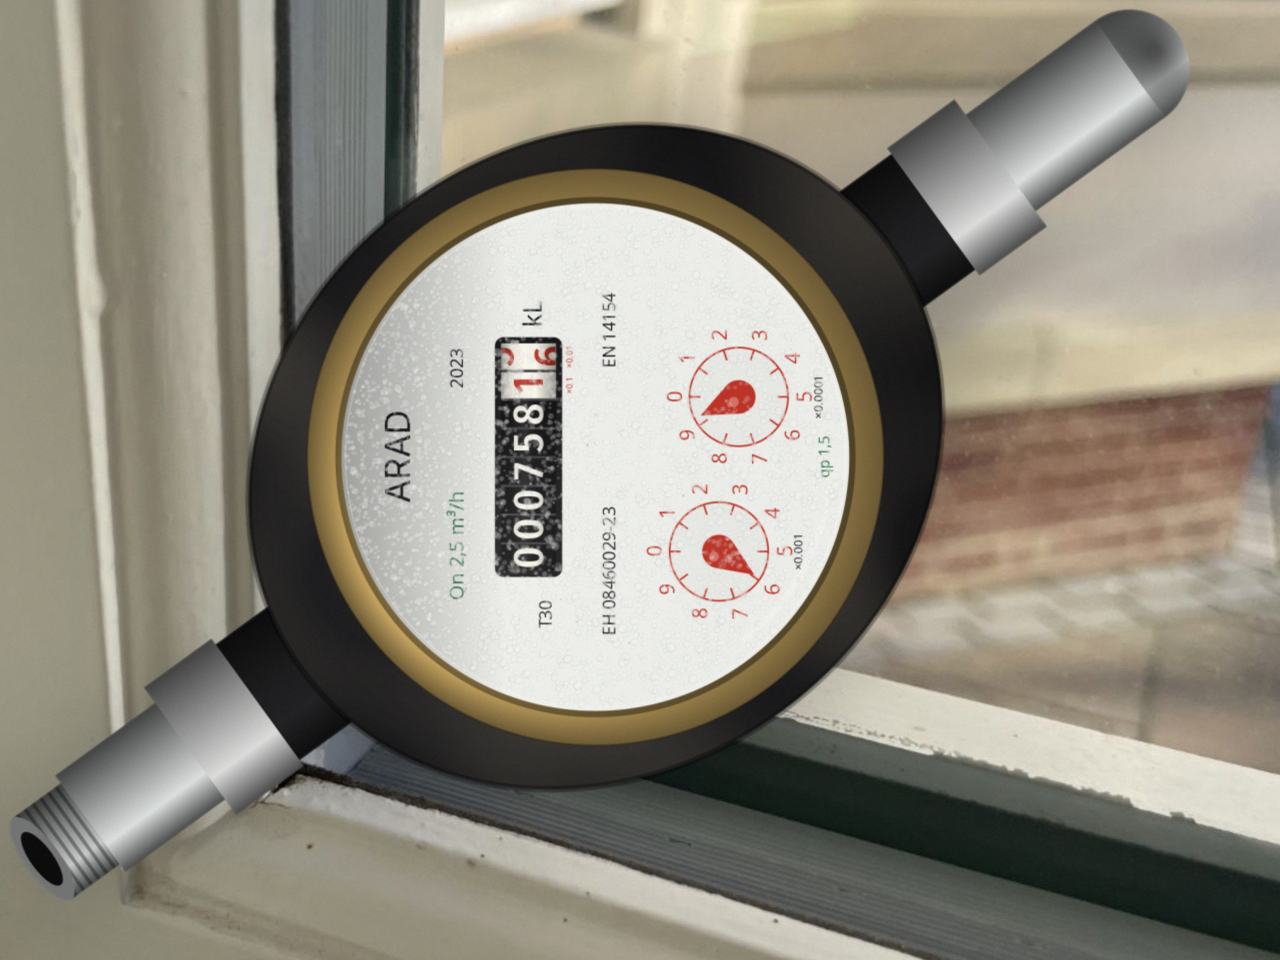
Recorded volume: 758.1559 kL
